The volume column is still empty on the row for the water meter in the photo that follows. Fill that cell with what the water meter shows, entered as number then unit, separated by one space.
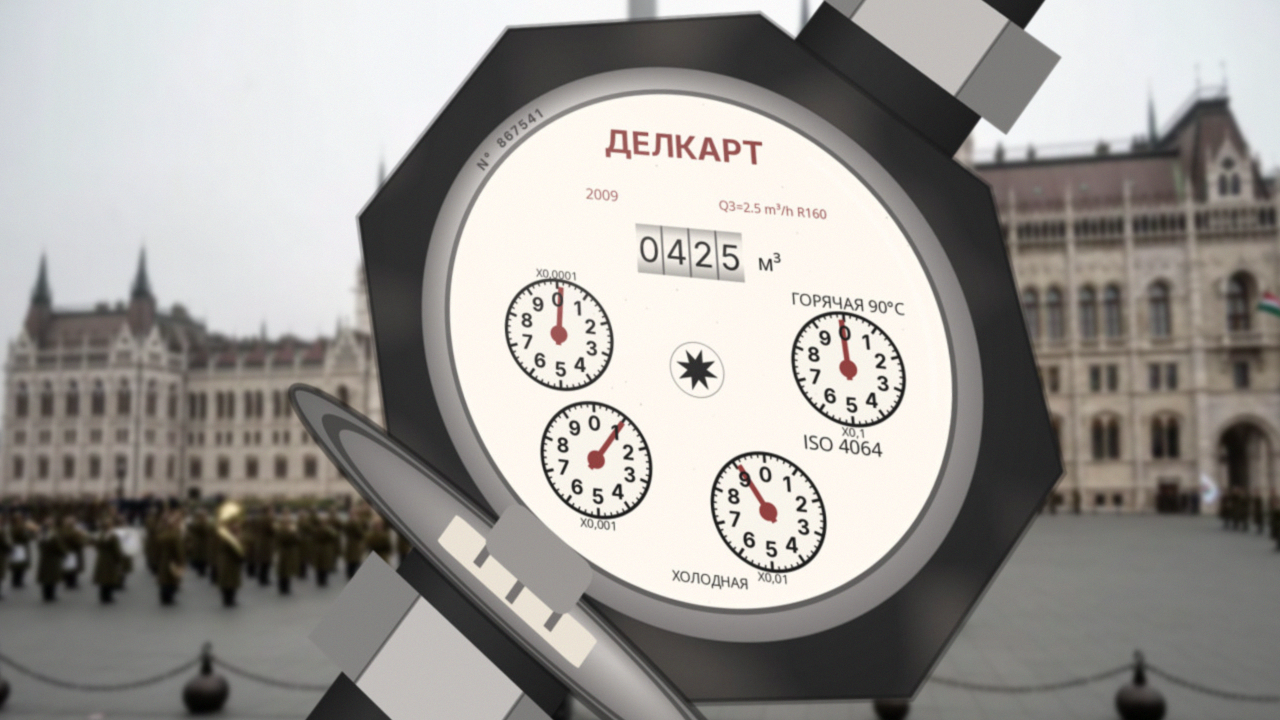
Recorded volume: 424.9910 m³
